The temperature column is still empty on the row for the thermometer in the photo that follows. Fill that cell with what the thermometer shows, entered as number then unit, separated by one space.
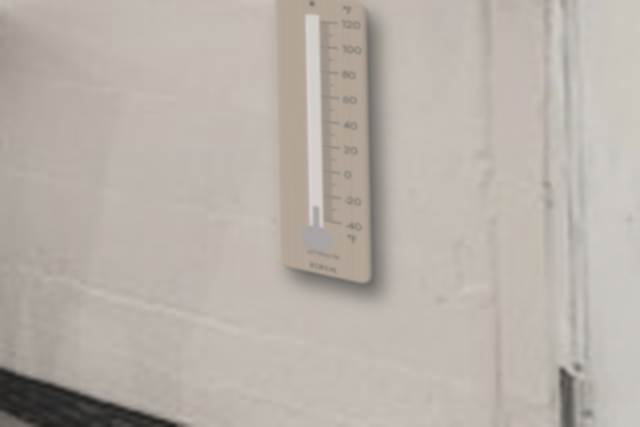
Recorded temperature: -30 °F
